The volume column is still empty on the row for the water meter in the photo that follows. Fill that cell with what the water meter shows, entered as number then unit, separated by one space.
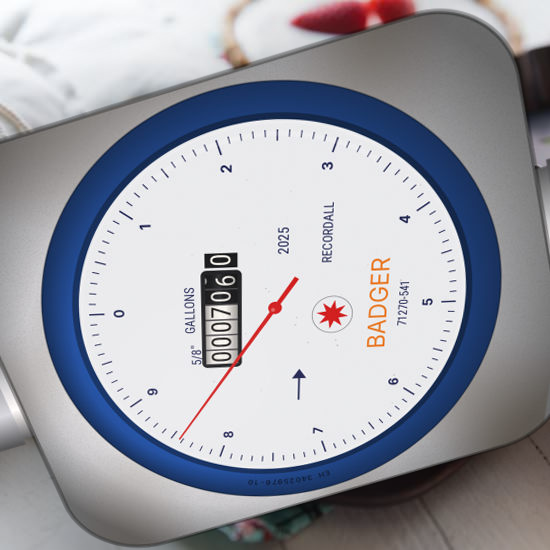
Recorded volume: 7058.4 gal
